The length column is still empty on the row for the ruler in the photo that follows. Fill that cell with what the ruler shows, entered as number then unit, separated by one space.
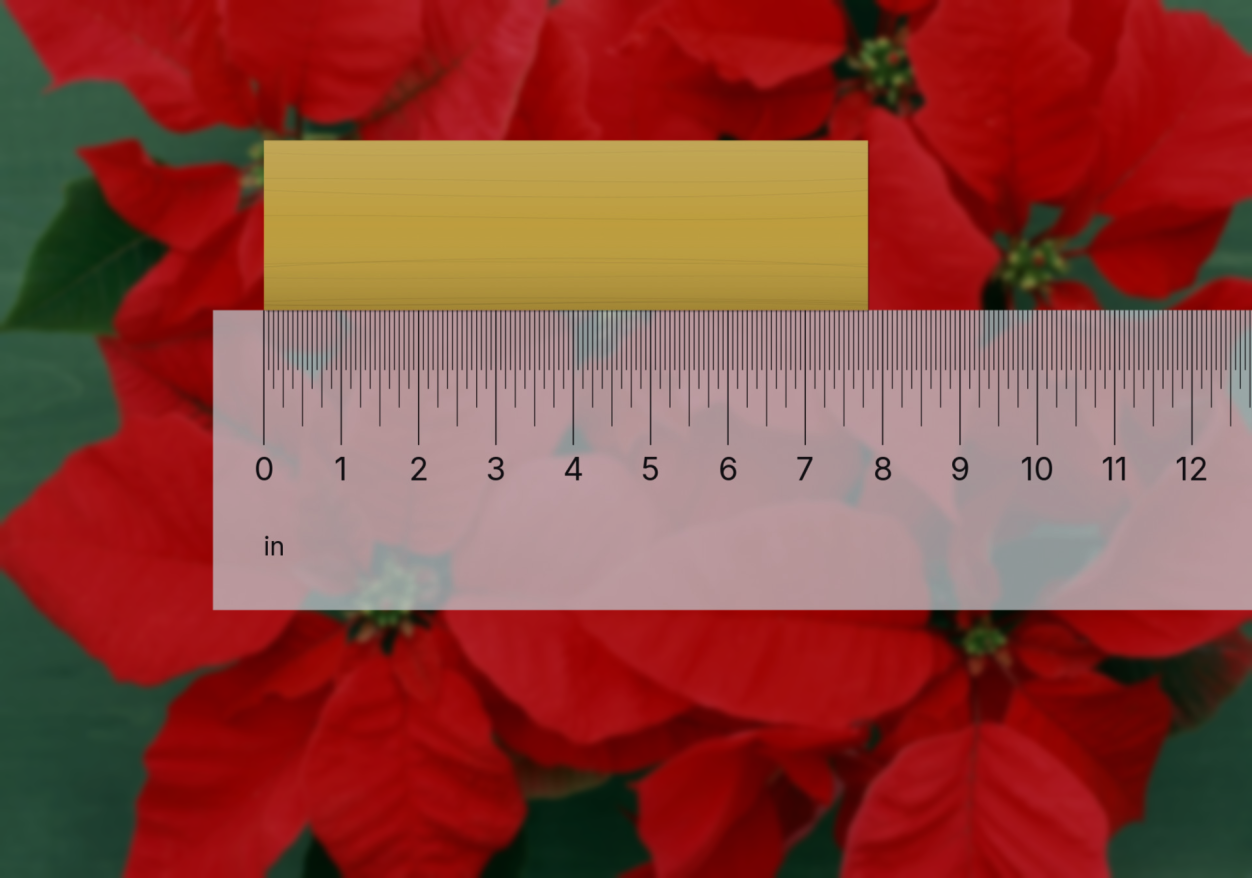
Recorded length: 7.8125 in
